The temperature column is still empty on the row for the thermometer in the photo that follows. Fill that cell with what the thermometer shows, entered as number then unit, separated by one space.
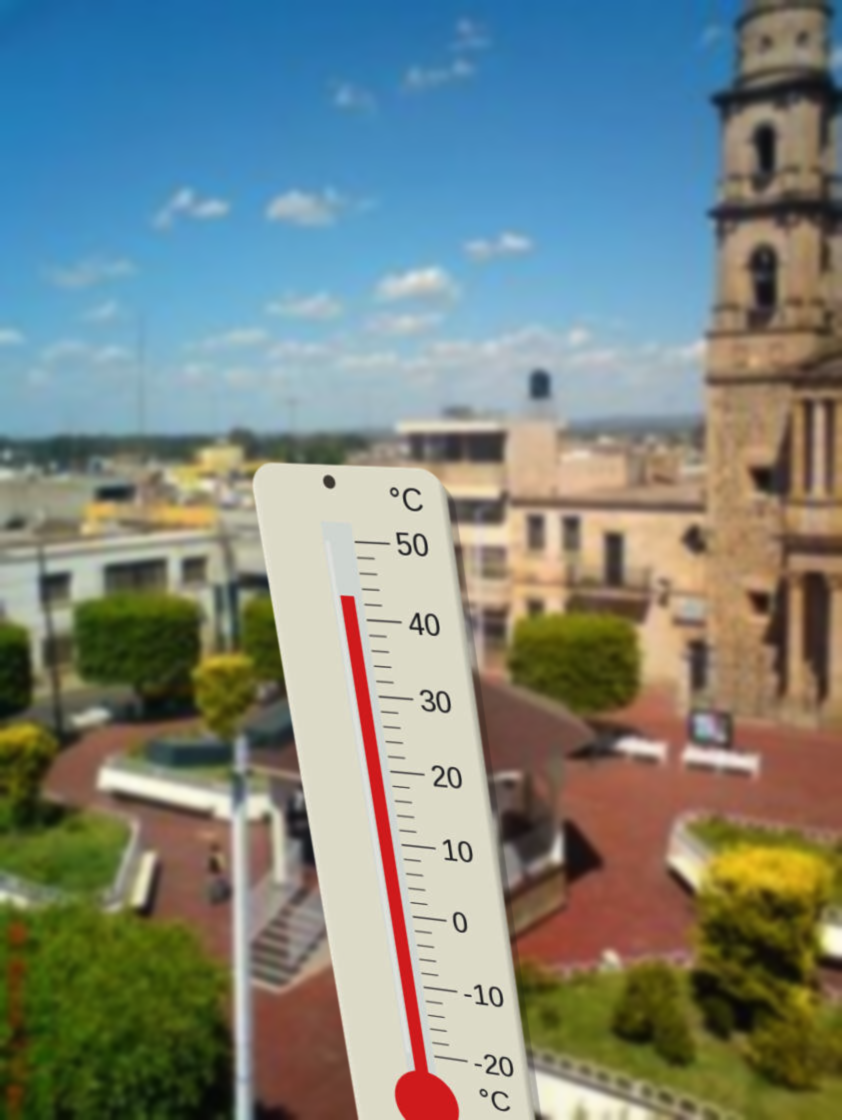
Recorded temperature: 43 °C
